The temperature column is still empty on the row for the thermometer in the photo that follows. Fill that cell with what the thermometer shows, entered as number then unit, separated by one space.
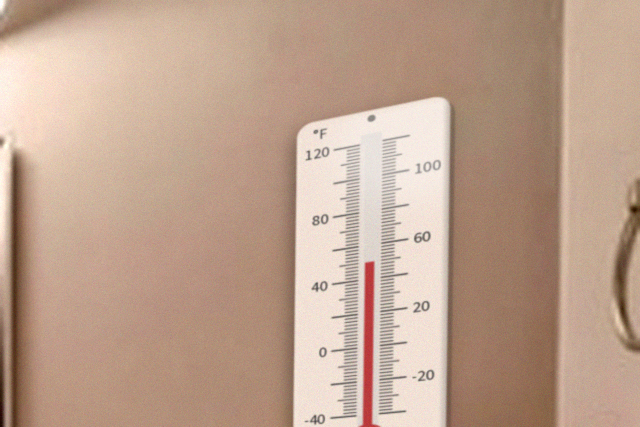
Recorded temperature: 50 °F
